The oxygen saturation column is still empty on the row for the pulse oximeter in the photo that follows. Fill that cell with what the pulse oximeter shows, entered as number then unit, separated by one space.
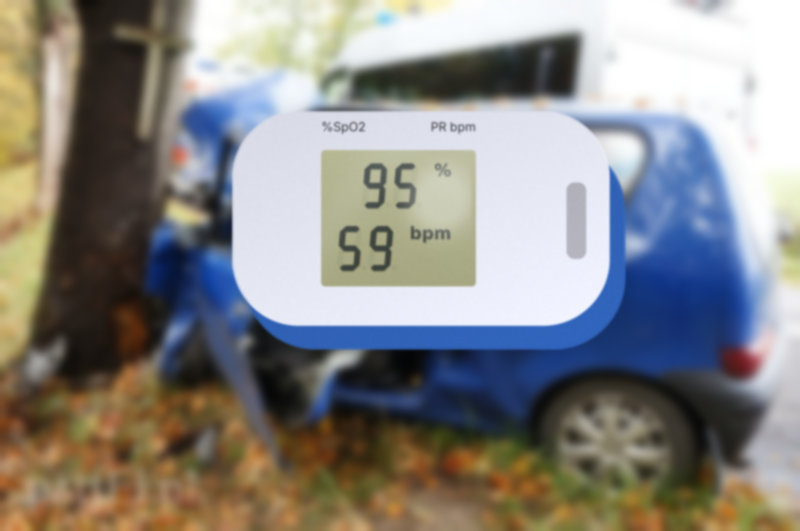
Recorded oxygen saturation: 95 %
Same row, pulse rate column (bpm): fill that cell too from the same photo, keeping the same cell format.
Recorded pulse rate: 59 bpm
